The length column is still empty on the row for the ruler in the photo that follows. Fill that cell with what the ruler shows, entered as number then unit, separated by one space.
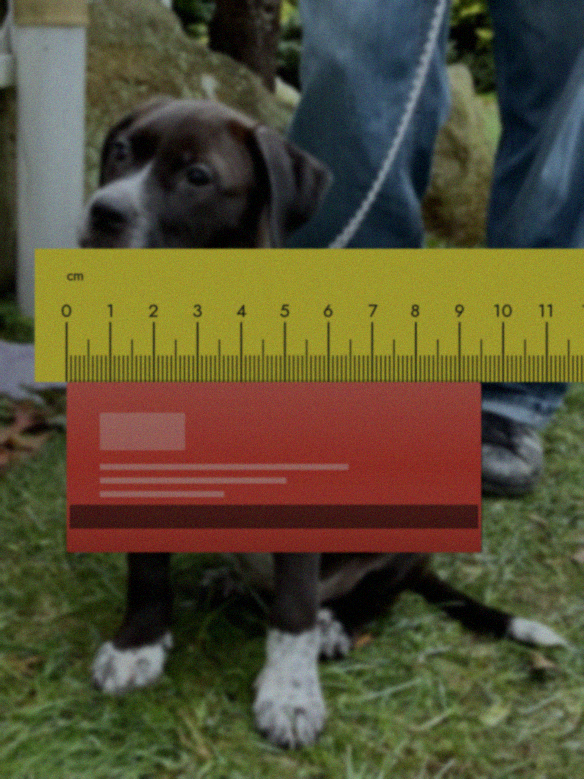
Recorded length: 9.5 cm
